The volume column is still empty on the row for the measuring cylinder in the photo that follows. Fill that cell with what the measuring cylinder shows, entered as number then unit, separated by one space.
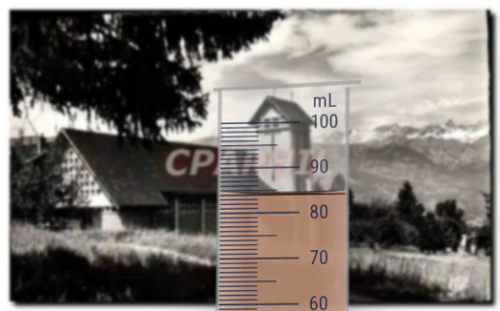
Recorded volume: 84 mL
